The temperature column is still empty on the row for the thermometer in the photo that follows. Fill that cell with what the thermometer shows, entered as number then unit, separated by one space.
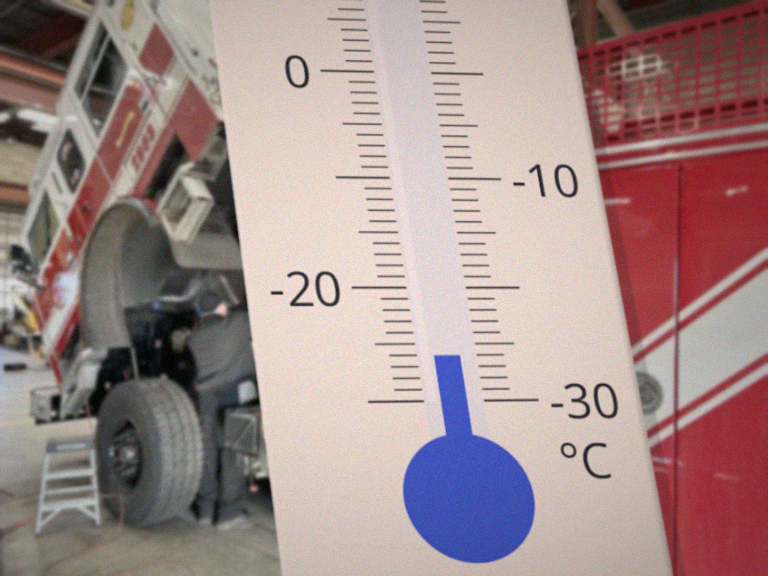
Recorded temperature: -26 °C
